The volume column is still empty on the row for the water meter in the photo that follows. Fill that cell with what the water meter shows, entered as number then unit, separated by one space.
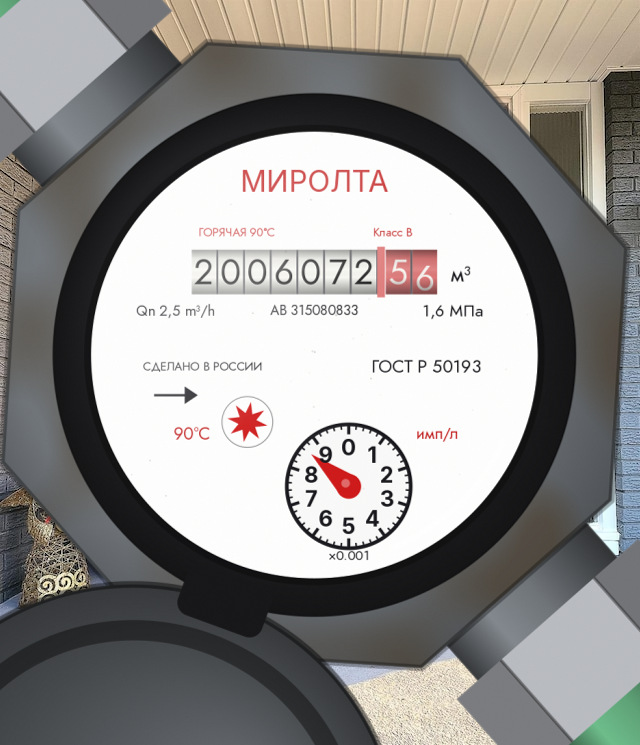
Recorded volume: 2006072.558 m³
